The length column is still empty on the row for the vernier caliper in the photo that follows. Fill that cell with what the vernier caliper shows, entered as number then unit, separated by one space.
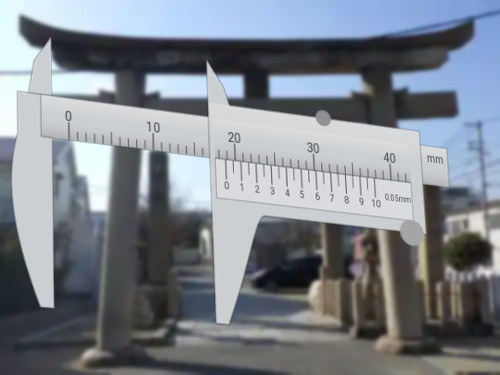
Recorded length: 18.8 mm
